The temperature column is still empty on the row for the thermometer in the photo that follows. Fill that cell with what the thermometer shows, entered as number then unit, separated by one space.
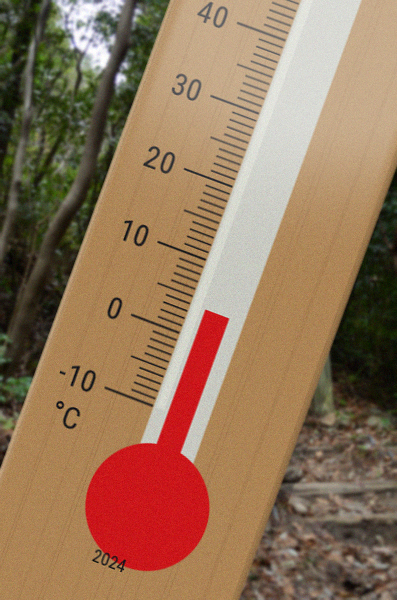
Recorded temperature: 4 °C
